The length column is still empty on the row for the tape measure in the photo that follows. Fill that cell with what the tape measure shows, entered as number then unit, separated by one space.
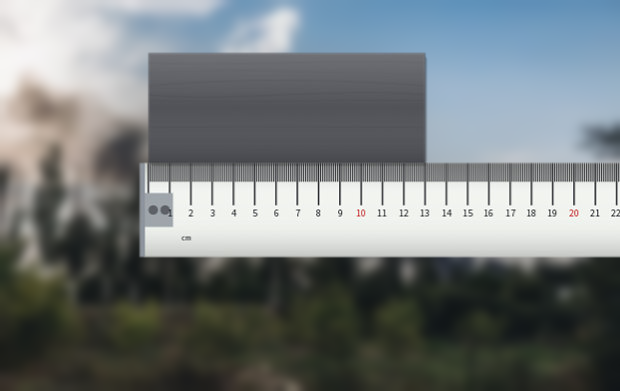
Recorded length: 13 cm
